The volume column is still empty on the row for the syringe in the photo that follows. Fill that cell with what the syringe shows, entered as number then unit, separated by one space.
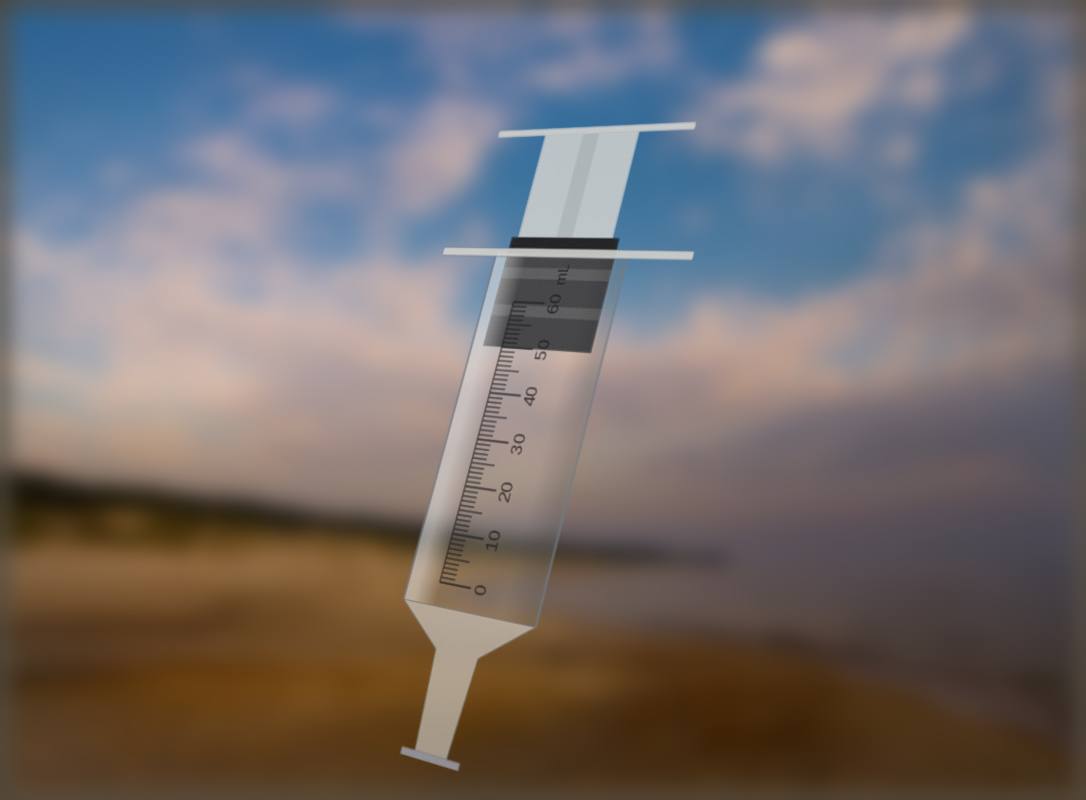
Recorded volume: 50 mL
